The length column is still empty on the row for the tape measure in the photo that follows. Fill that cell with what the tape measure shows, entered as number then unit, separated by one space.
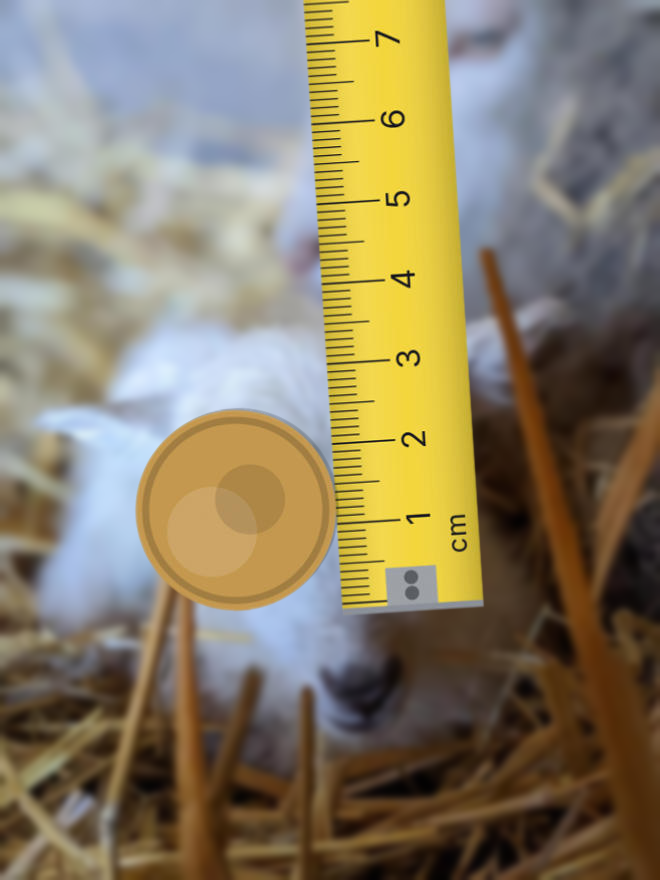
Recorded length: 2.5 cm
